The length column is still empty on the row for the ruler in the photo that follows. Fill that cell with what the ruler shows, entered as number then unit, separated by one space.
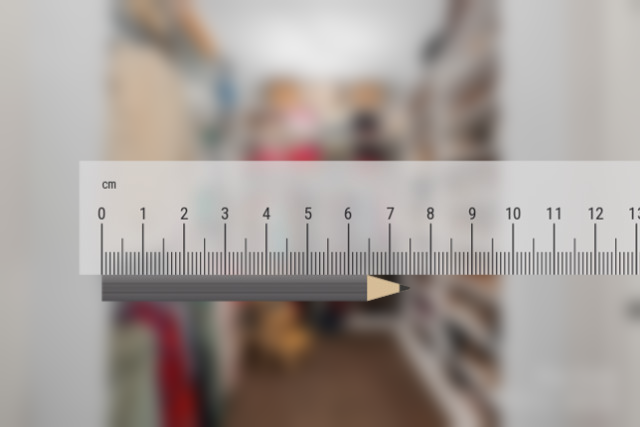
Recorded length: 7.5 cm
